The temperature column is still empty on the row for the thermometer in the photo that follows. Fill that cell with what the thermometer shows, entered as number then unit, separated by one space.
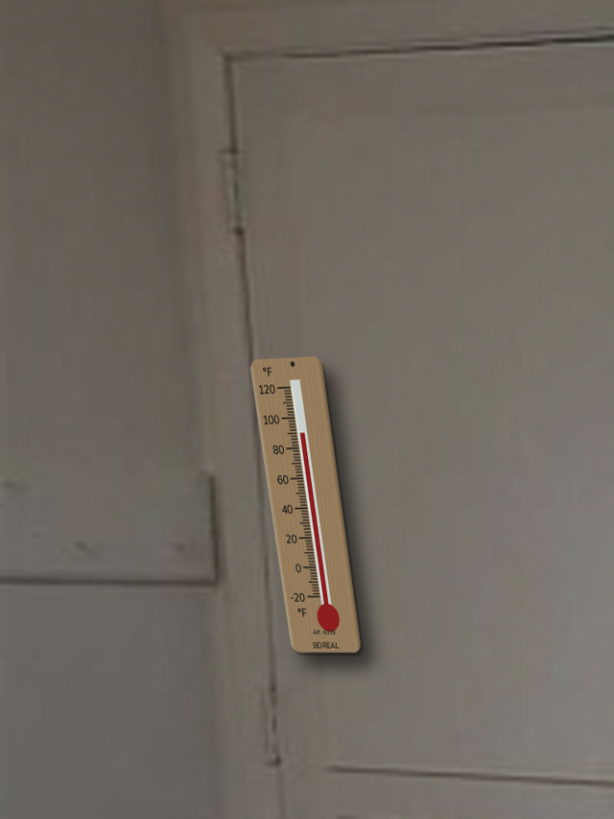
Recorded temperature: 90 °F
